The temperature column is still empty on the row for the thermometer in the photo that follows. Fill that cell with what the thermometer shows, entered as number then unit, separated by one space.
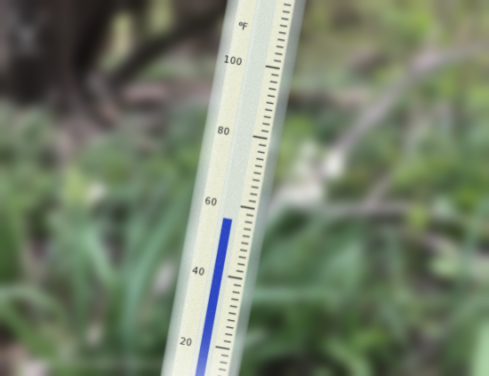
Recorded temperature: 56 °F
